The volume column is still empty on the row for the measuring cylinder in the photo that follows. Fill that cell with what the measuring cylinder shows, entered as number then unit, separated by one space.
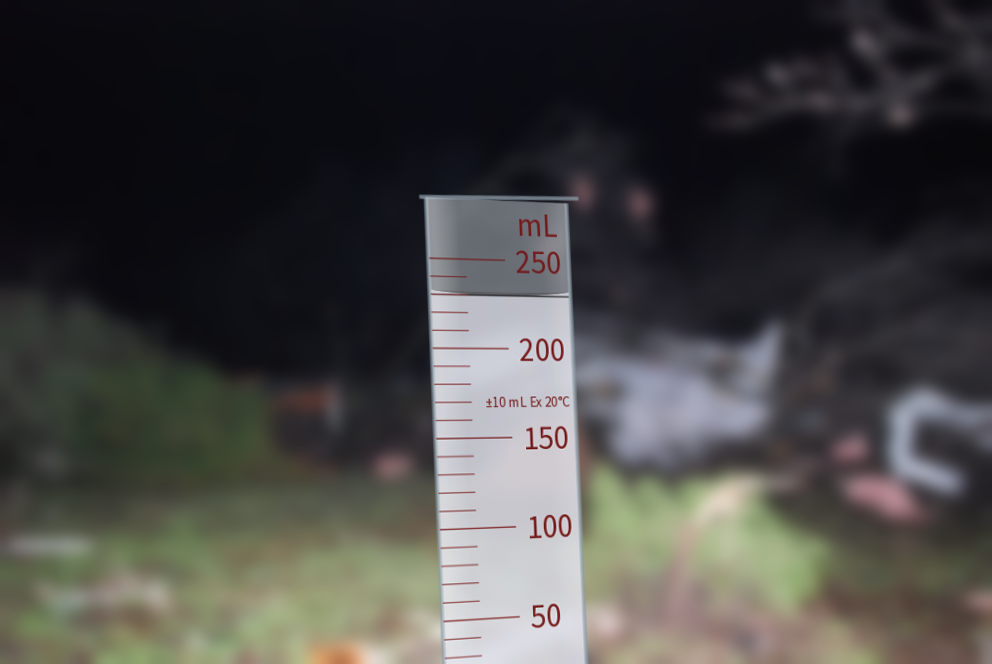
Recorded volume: 230 mL
